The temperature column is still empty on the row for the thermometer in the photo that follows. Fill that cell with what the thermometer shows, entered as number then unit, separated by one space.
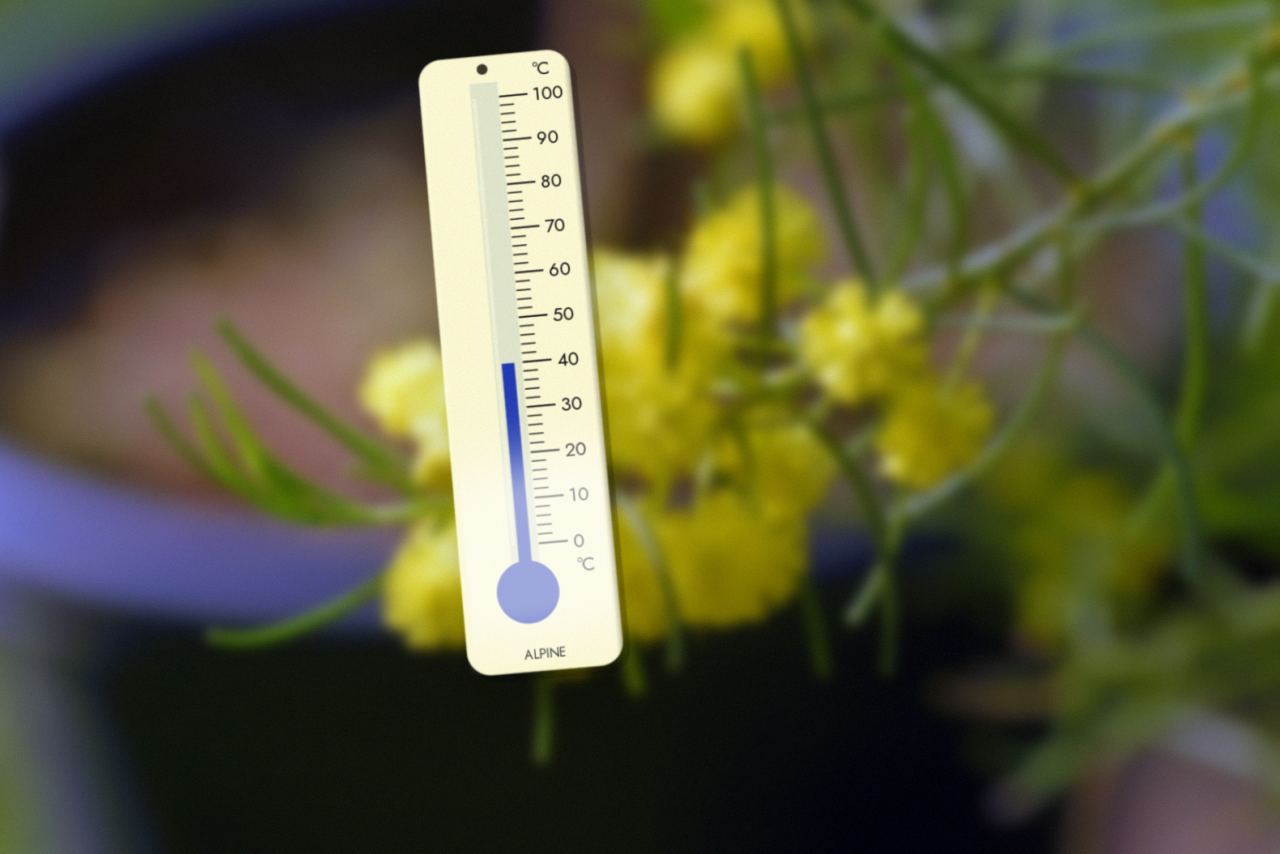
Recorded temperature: 40 °C
